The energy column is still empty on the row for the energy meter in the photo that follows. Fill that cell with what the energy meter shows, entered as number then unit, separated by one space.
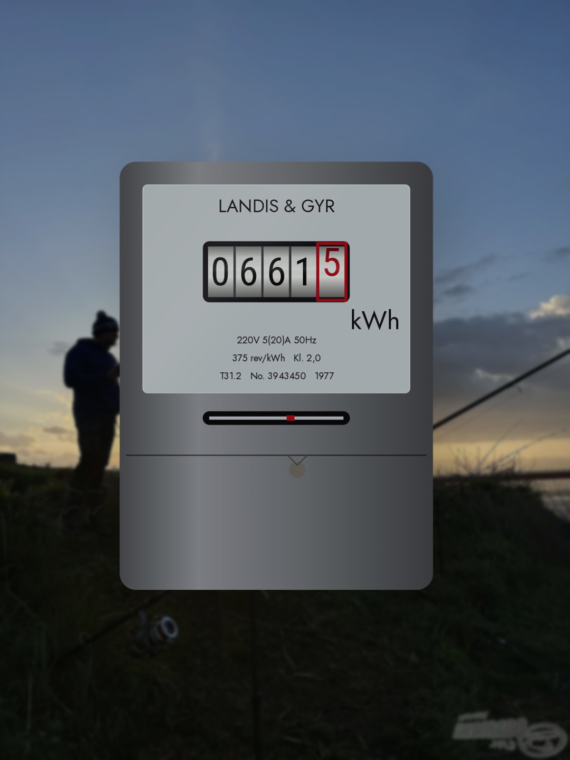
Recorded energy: 661.5 kWh
